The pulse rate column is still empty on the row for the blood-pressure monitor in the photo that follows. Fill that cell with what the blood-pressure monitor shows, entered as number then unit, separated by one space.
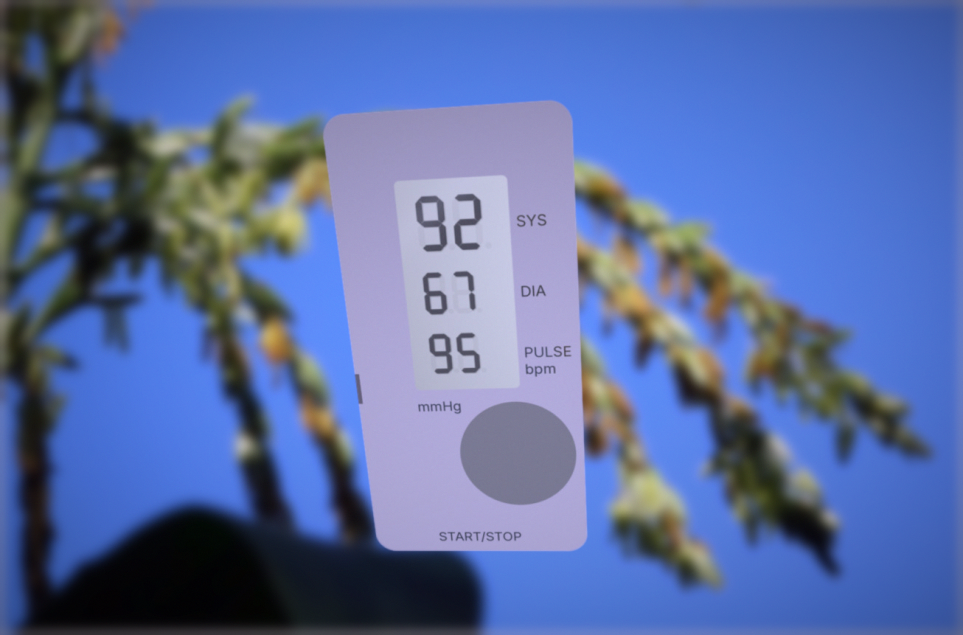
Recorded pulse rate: 95 bpm
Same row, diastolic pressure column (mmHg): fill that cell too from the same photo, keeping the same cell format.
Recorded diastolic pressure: 67 mmHg
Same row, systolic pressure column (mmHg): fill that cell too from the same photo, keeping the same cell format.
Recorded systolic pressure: 92 mmHg
